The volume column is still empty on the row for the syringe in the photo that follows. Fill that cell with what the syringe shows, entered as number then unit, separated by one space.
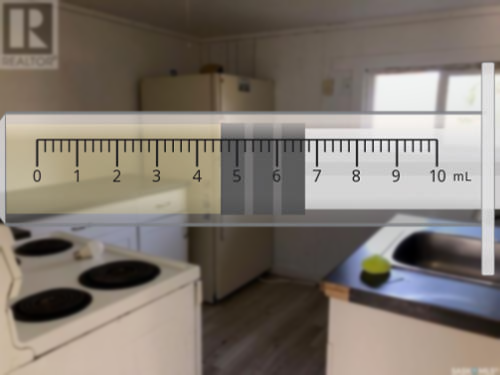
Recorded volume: 4.6 mL
